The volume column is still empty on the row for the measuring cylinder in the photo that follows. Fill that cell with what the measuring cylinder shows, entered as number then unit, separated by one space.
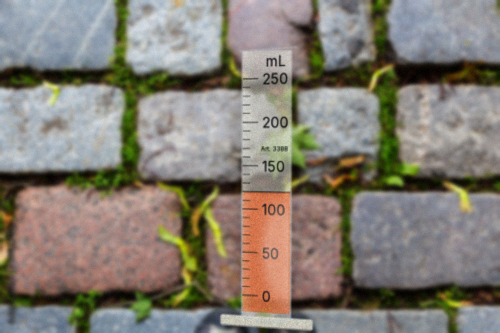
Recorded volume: 120 mL
